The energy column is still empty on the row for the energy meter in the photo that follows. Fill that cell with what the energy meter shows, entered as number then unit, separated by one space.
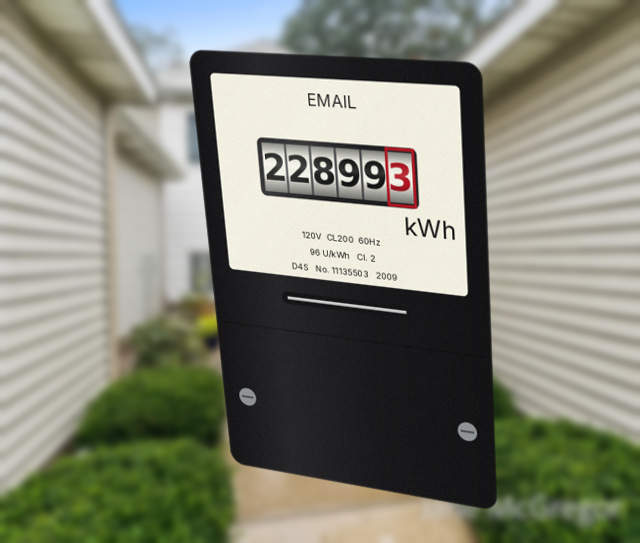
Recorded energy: 22899.3 kWh
